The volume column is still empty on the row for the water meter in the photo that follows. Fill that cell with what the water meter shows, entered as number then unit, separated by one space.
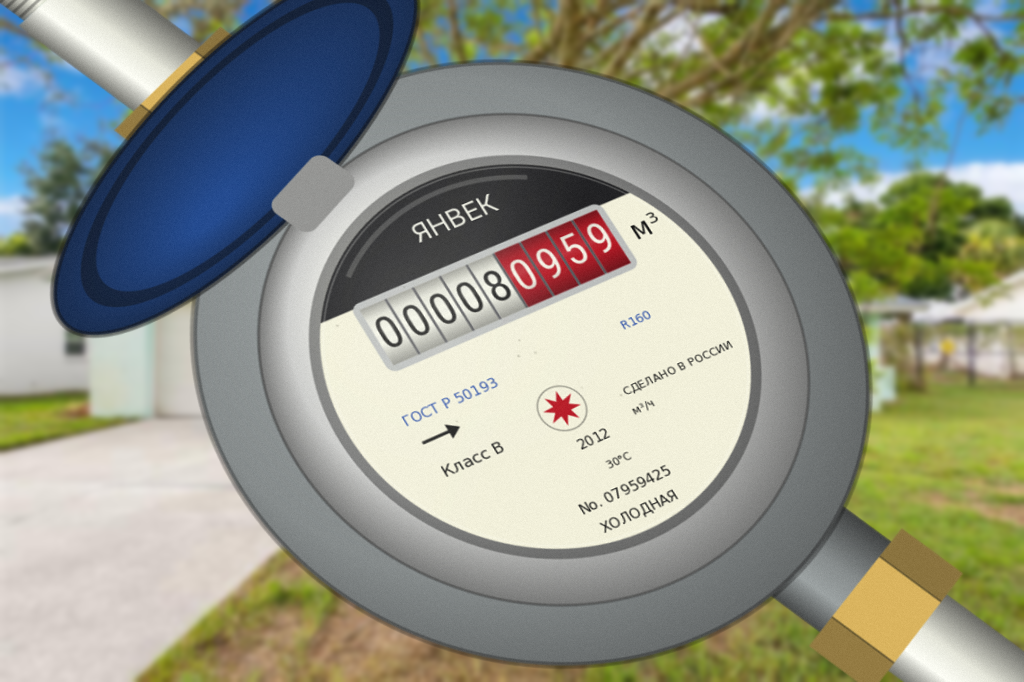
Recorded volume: 8.0959 m³
